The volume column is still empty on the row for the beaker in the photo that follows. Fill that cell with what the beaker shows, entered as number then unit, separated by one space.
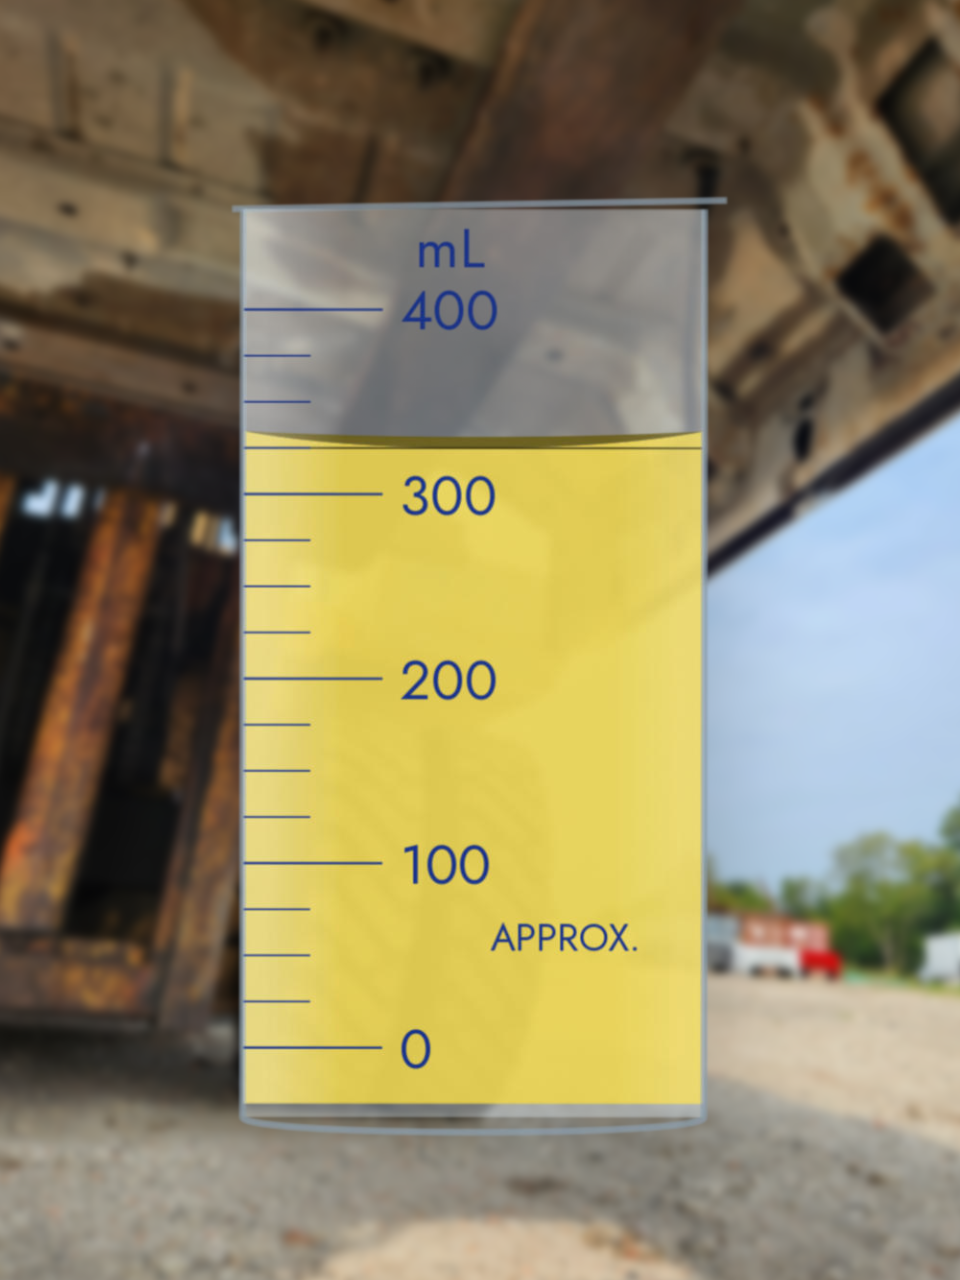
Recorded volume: 325 mL
